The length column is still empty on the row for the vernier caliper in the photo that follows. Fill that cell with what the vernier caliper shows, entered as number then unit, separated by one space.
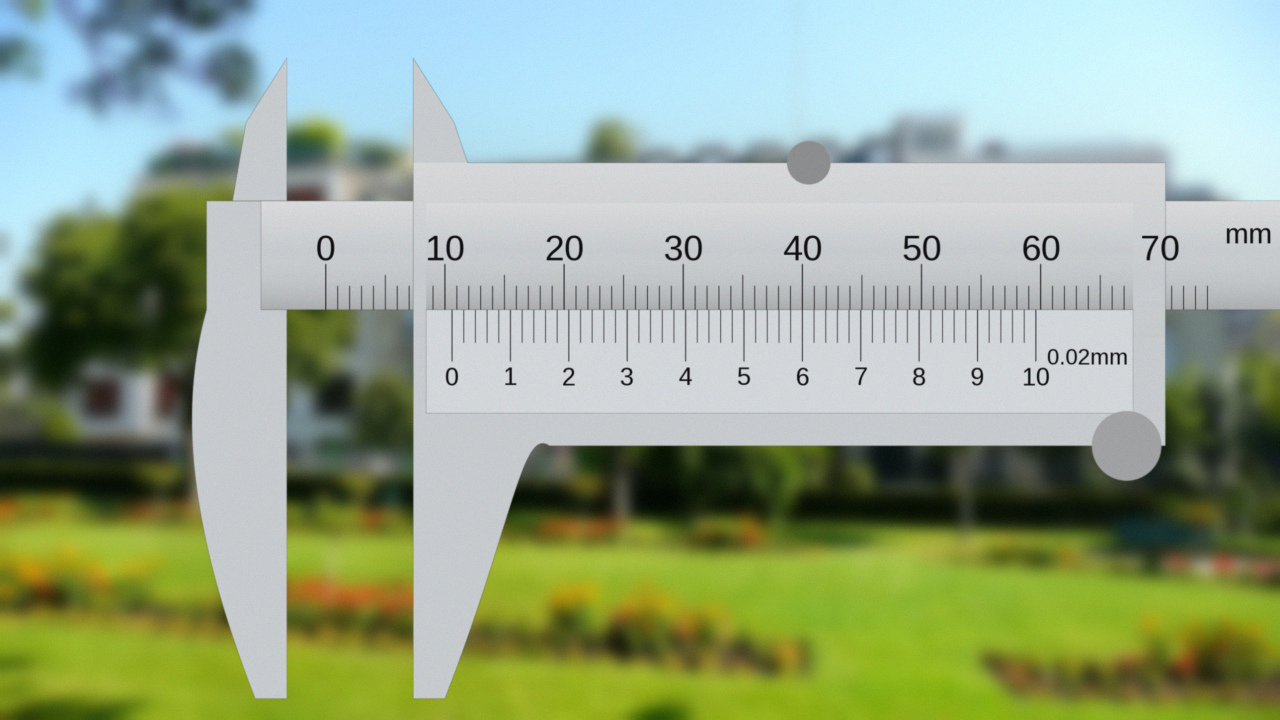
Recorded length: 10.6 mm
